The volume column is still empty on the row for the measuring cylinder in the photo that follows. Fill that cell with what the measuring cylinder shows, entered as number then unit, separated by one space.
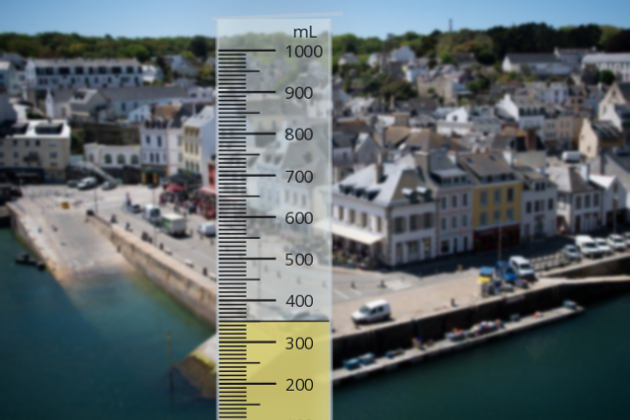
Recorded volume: 350 mL
